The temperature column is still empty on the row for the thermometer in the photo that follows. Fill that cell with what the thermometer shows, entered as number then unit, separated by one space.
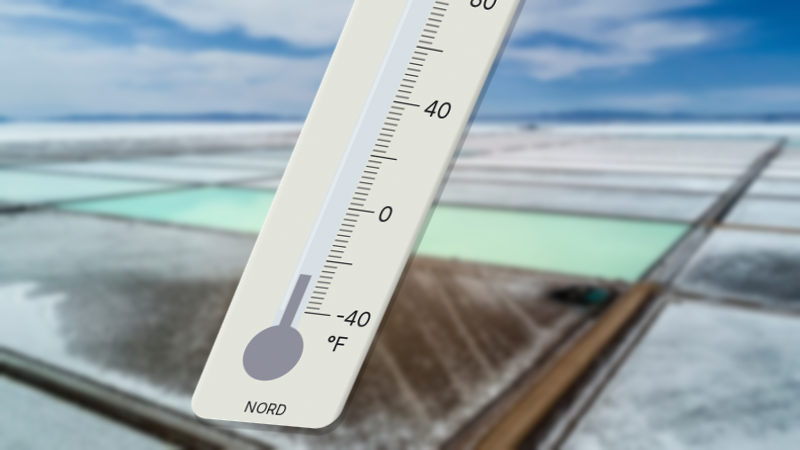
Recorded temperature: -26 °F
